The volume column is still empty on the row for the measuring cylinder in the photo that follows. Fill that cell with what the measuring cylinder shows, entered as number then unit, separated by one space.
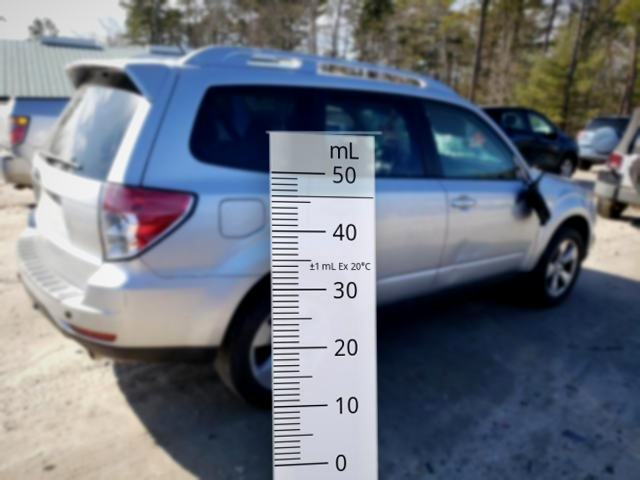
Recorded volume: 46 mL
